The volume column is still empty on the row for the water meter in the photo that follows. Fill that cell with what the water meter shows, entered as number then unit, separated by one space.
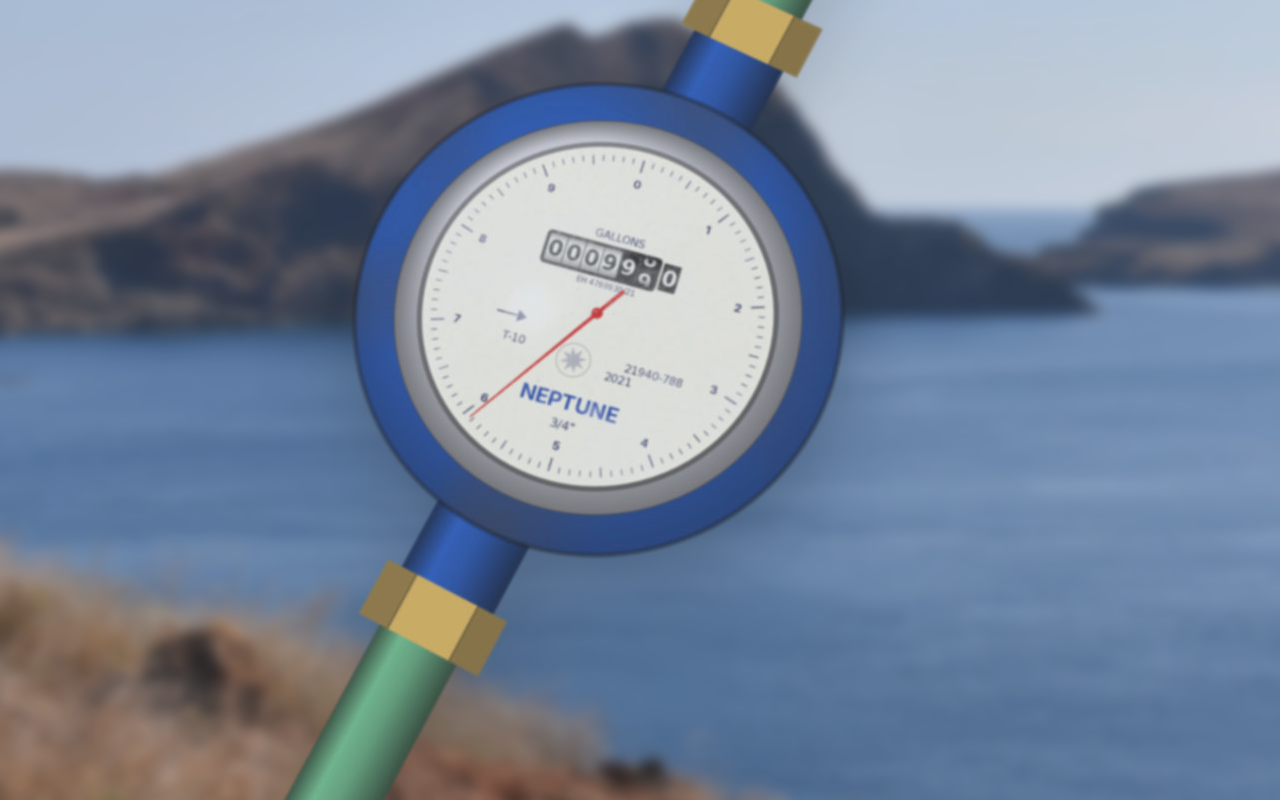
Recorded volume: 9985.9 gal
